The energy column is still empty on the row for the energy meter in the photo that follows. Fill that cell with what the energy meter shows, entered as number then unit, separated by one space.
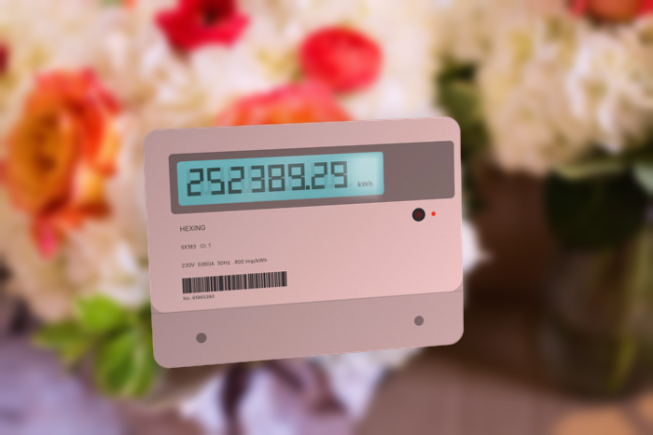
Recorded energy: 252389.29 kWh
